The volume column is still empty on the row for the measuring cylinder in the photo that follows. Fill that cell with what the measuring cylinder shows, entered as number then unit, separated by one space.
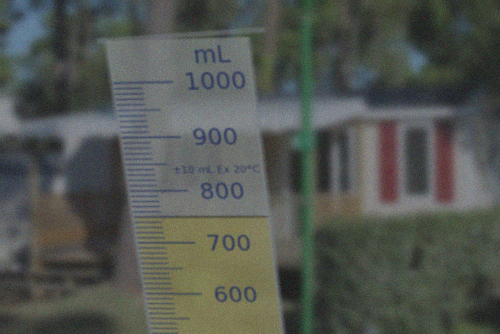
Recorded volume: 750 mL
